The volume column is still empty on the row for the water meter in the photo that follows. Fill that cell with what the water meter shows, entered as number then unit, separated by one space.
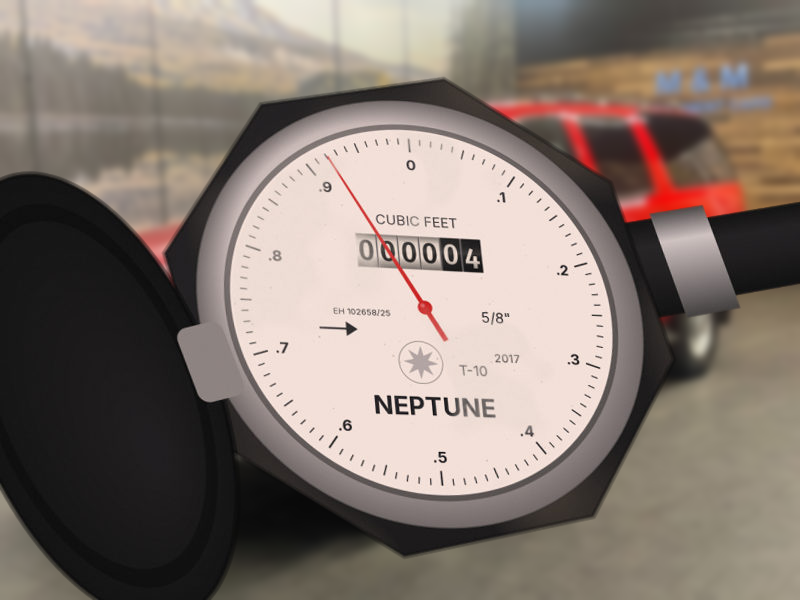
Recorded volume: 3.92 ft³
